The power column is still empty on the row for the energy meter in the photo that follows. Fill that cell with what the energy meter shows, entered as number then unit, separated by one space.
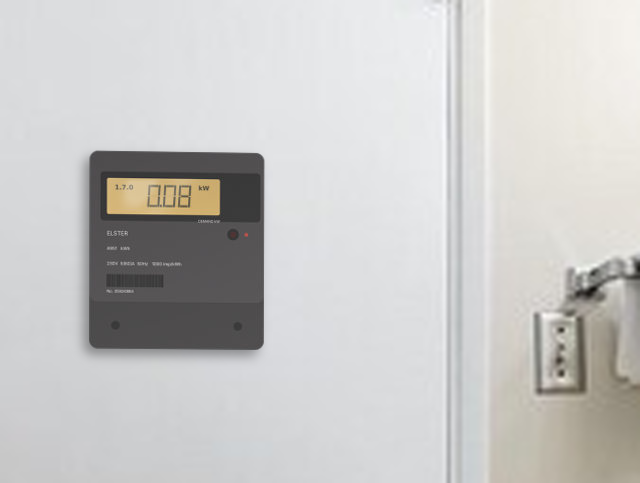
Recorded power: 0.08 kW
